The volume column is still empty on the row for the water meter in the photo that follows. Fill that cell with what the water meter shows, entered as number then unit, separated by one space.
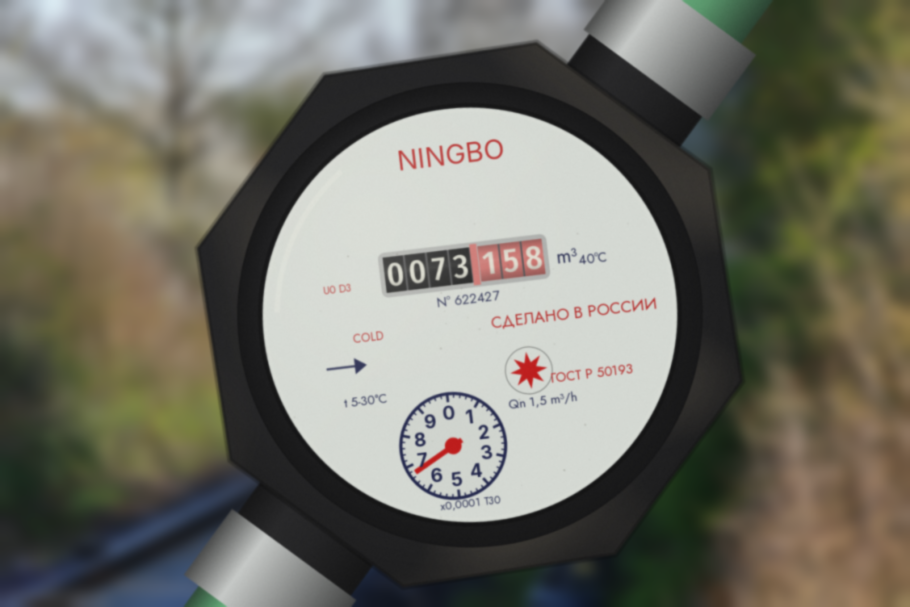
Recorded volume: 73.1586 m³
